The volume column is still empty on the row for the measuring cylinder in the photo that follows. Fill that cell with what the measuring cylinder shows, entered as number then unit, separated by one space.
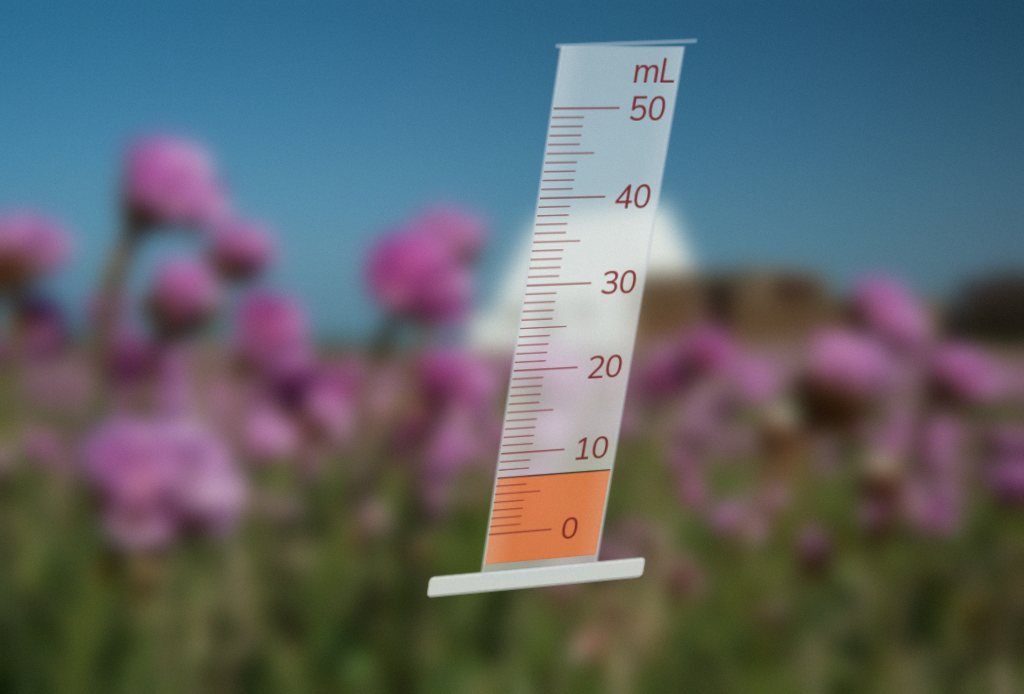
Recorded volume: 7 mL
